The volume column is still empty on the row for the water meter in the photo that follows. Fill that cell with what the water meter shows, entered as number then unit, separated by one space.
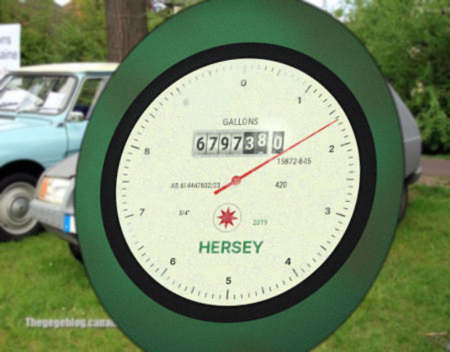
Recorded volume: 6797381.6 gal
